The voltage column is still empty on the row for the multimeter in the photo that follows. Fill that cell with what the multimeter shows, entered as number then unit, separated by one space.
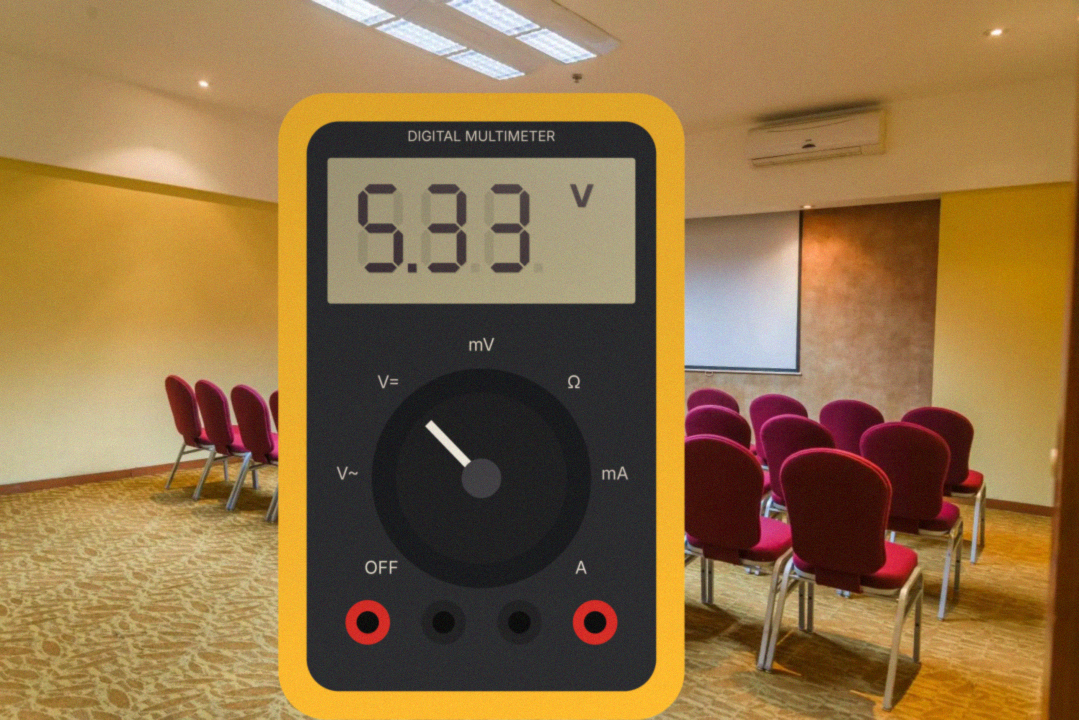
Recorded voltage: 5.33 V
